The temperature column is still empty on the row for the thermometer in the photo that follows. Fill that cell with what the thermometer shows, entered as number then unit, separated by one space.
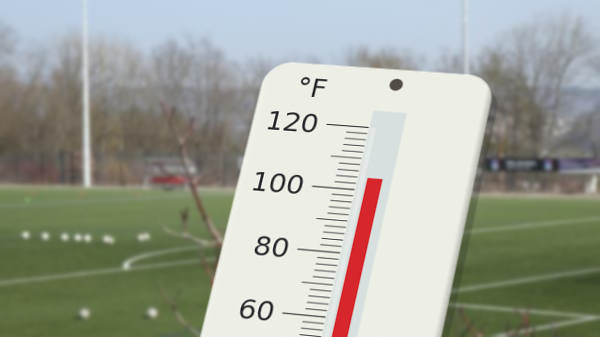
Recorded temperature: 104 °F
